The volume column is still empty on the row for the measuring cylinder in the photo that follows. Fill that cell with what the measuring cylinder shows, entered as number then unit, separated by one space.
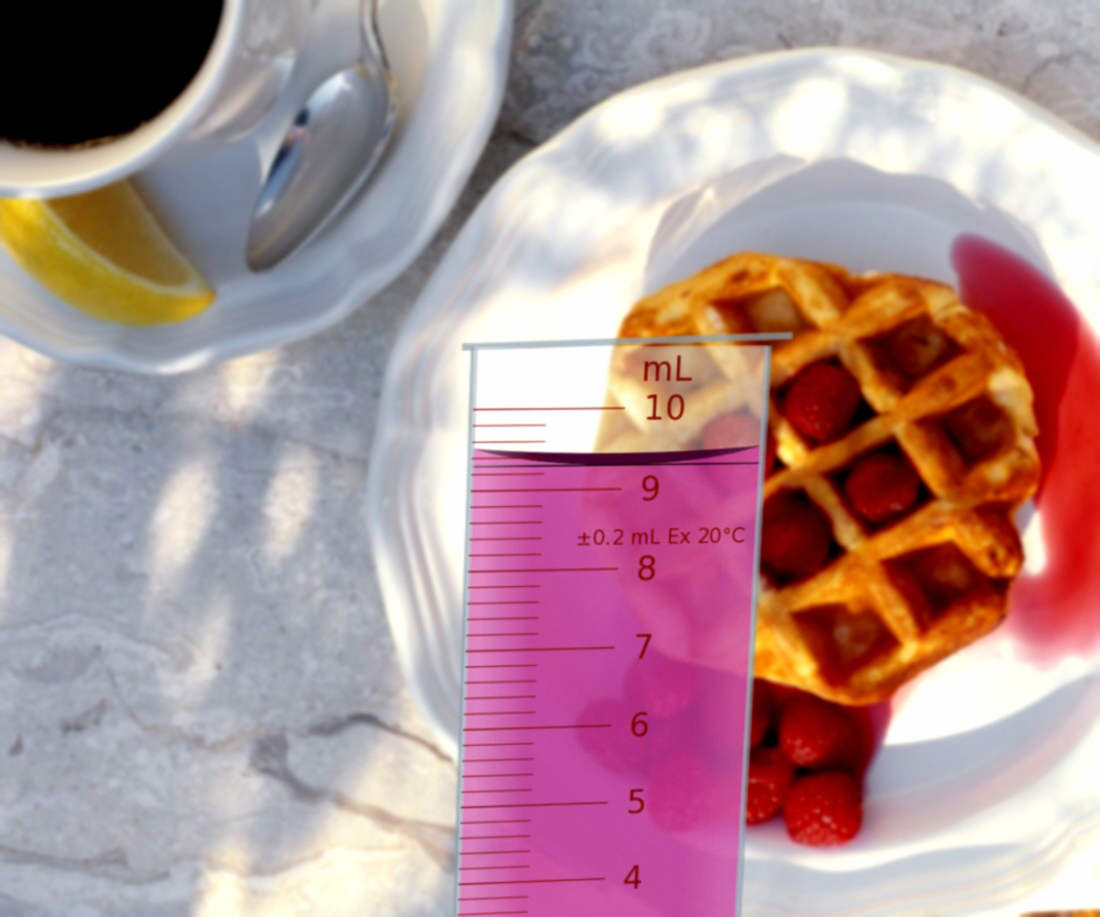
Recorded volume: 9.3 mL
